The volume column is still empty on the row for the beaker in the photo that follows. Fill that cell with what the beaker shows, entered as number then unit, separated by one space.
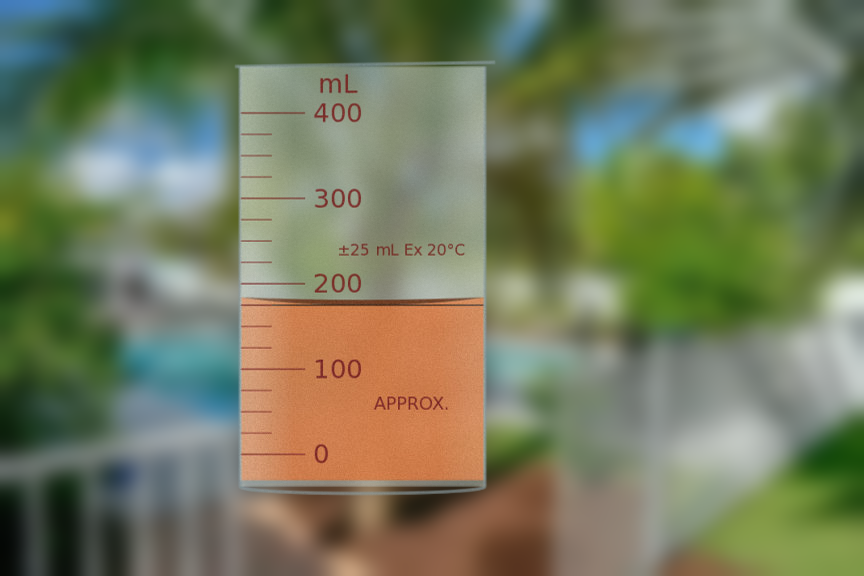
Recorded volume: 175 mL
